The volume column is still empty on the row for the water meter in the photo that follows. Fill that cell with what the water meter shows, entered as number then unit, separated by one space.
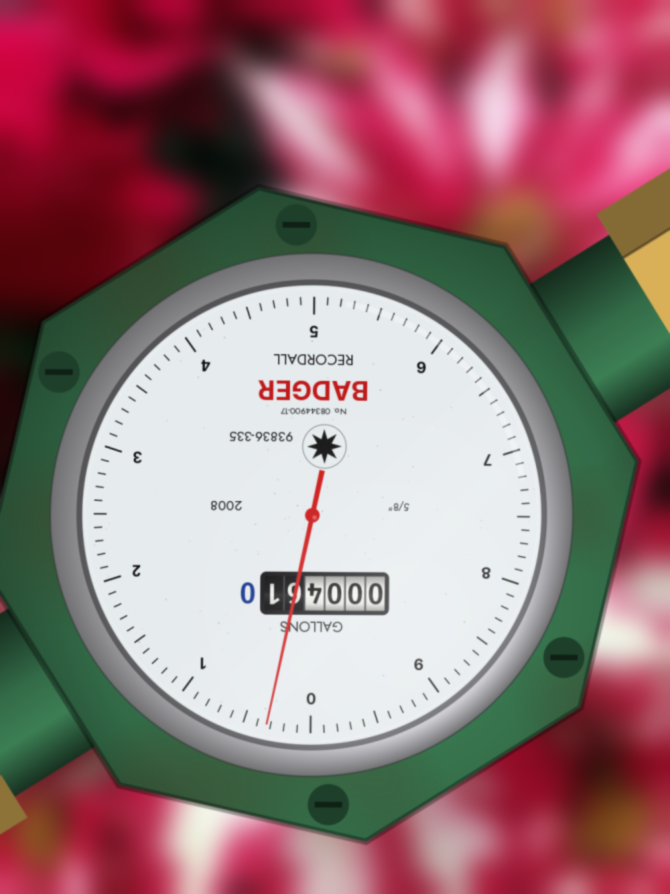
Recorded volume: 4610.3 gal
